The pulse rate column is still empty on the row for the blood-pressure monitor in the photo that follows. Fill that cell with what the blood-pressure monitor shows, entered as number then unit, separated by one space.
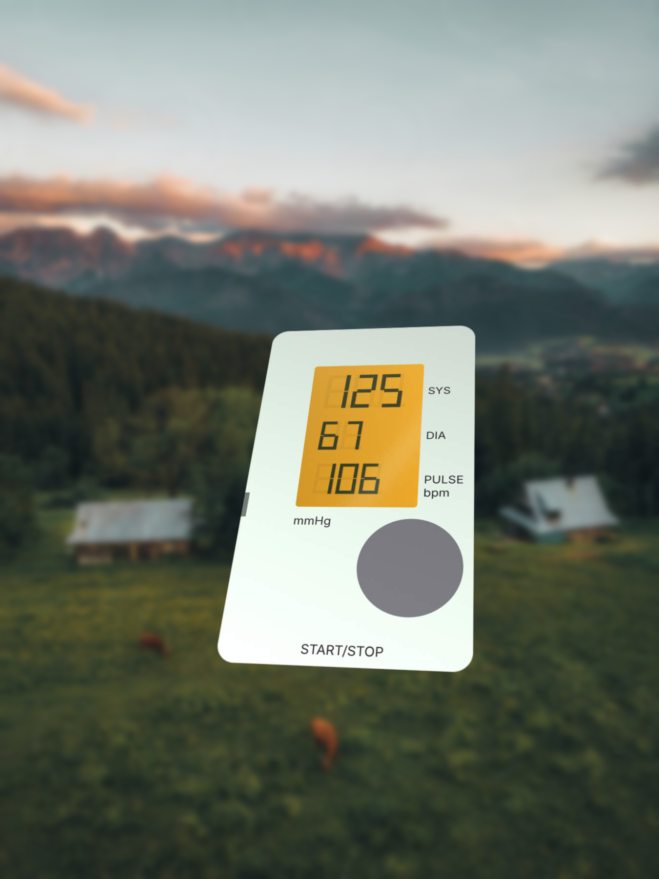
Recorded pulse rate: 106 bpm
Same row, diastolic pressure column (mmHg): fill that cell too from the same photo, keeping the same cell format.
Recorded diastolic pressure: 67 mmHg
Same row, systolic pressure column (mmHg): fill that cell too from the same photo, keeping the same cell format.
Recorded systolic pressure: 125 mmHg
